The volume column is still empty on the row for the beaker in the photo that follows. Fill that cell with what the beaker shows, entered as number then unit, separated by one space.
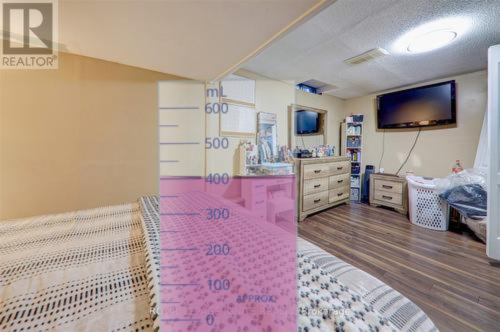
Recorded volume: 400 mL
